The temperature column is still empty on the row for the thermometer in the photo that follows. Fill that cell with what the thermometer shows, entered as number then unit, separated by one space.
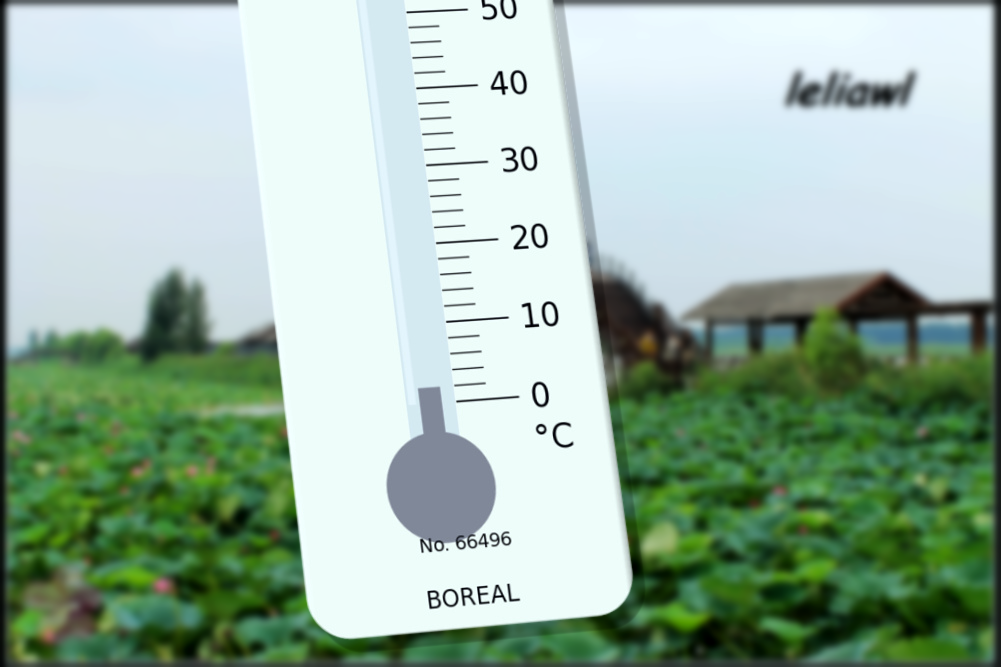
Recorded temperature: 2 °C
